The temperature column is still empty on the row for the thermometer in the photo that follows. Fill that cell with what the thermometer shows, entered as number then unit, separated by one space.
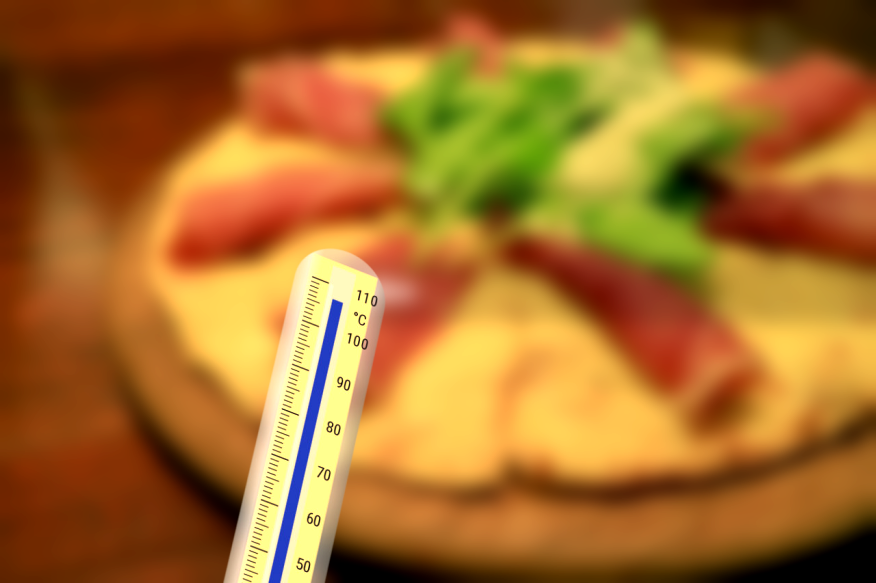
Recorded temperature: 107 °C
